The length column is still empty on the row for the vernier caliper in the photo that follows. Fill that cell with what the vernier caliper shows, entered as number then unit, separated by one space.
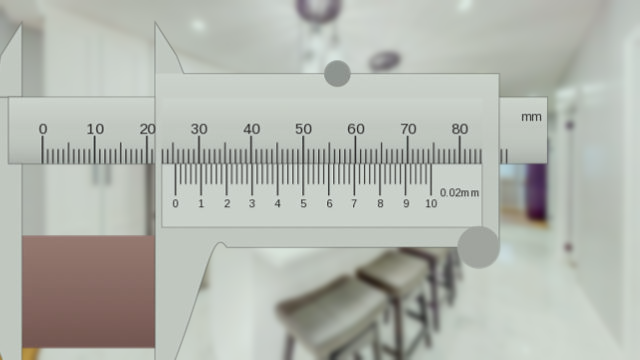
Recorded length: 25.5 mm
